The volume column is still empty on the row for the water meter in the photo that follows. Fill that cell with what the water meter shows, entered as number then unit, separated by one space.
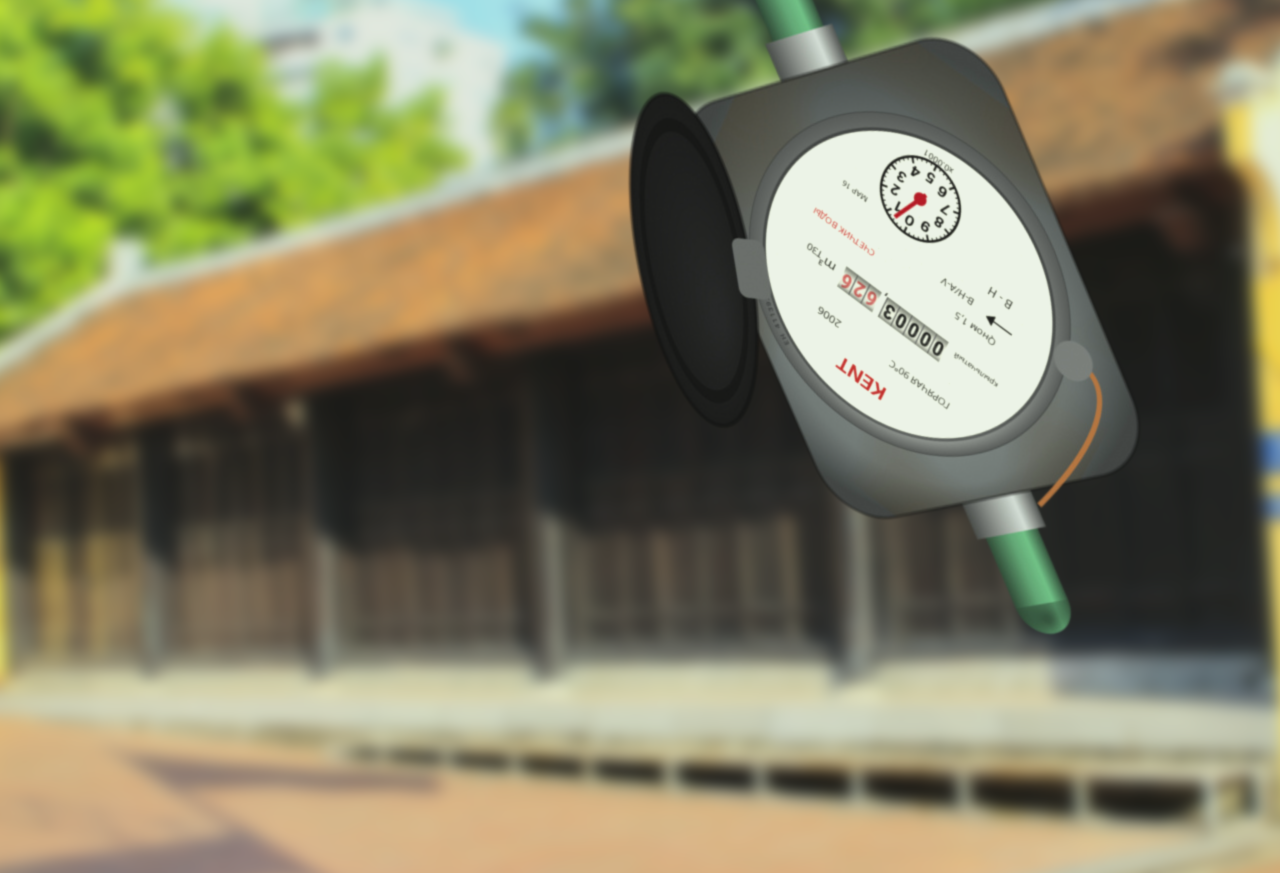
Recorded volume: 3.6260 m³
